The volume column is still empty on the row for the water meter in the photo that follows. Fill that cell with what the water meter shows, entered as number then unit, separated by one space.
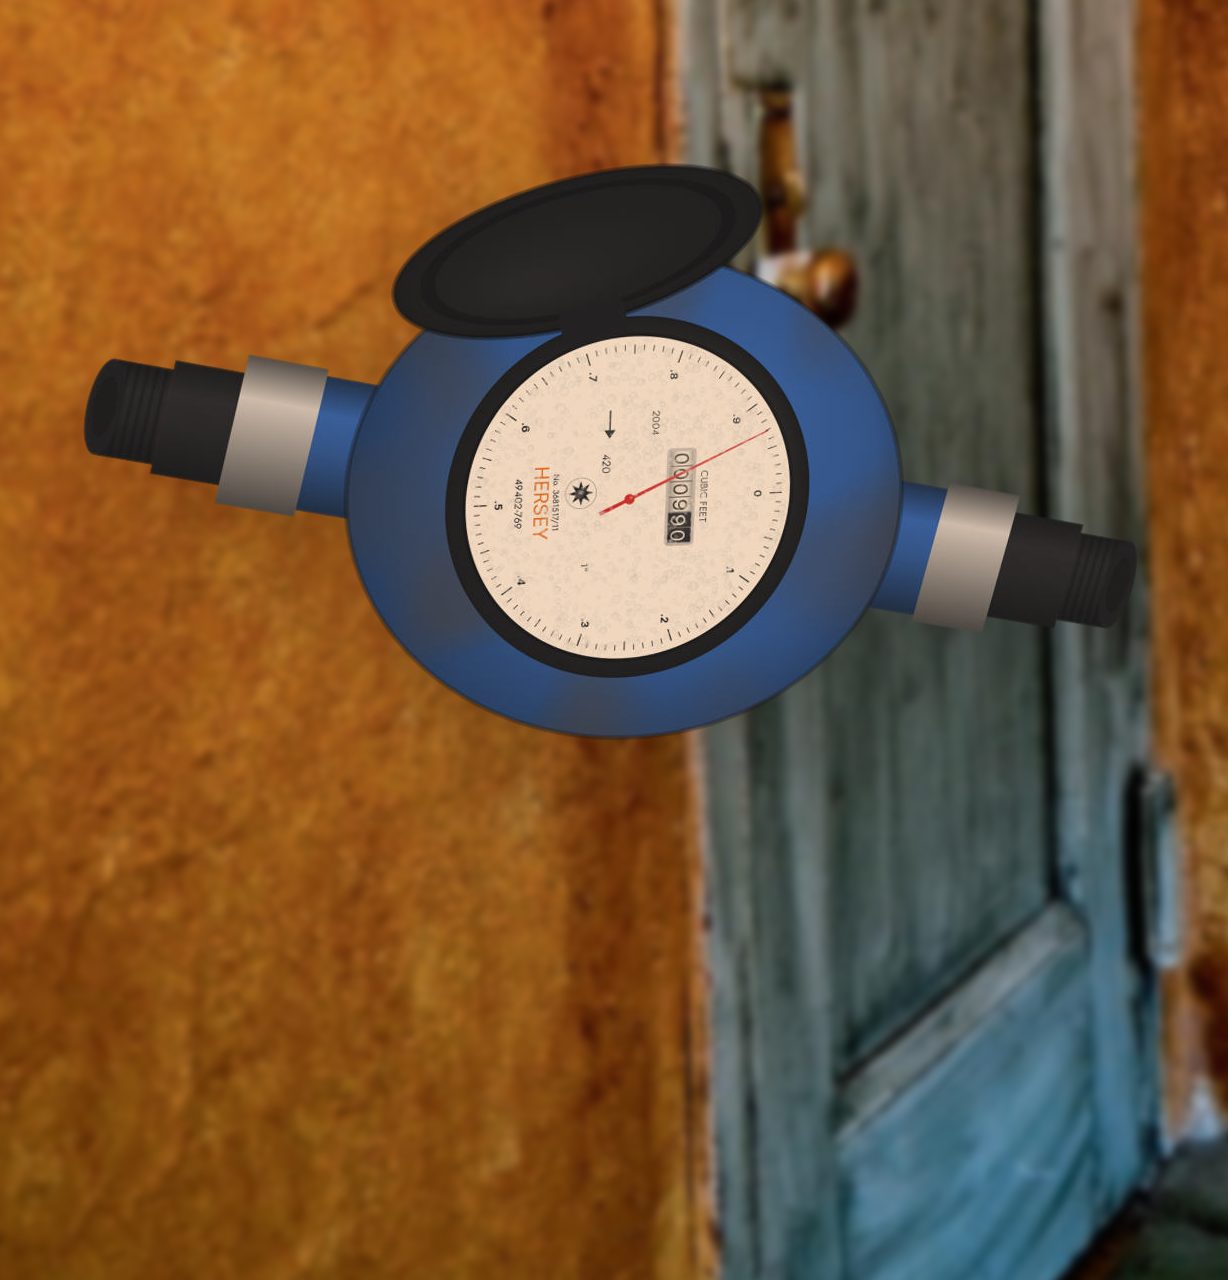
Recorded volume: 989.93 ft³
